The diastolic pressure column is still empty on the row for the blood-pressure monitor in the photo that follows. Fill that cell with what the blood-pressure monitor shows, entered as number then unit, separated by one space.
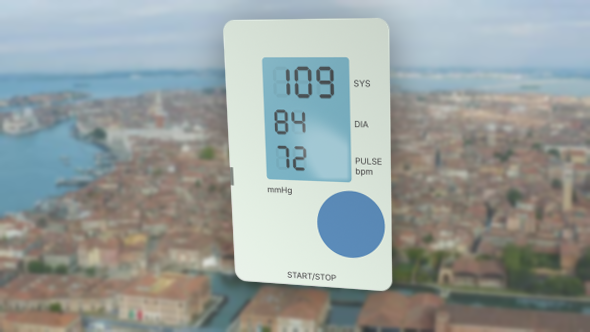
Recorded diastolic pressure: 84 mmHg
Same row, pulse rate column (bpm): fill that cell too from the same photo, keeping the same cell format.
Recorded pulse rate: 72 bpm
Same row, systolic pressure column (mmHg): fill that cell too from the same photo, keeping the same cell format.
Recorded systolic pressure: 109 mmHg
